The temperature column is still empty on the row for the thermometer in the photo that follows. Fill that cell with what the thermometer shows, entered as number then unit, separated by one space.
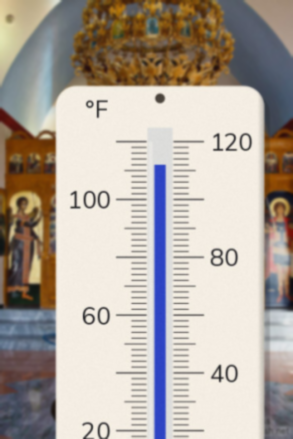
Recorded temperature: 112 °F
